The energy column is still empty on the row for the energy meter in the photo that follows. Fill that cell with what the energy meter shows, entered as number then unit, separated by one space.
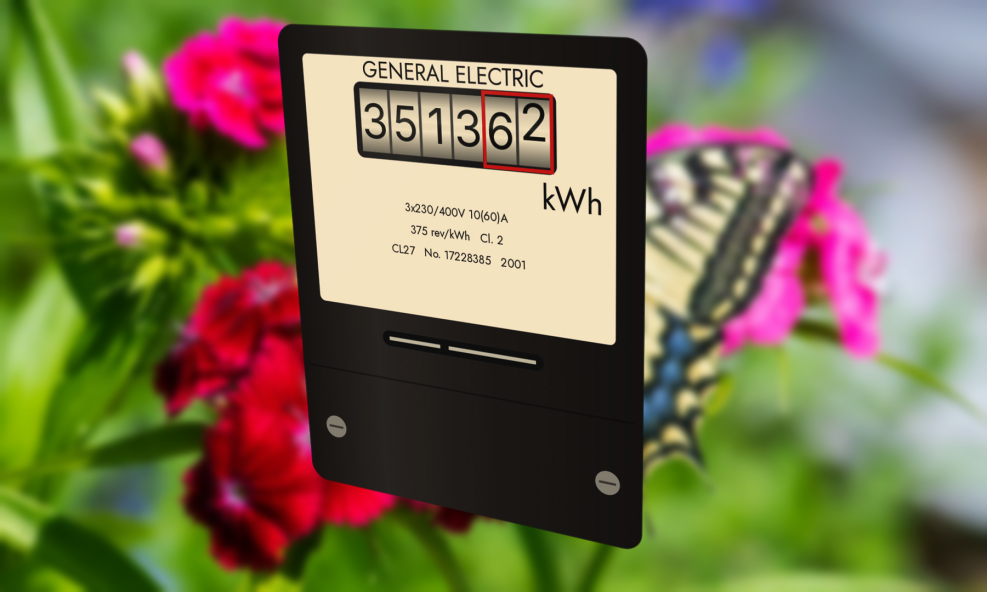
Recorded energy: 3513.62 kWh
